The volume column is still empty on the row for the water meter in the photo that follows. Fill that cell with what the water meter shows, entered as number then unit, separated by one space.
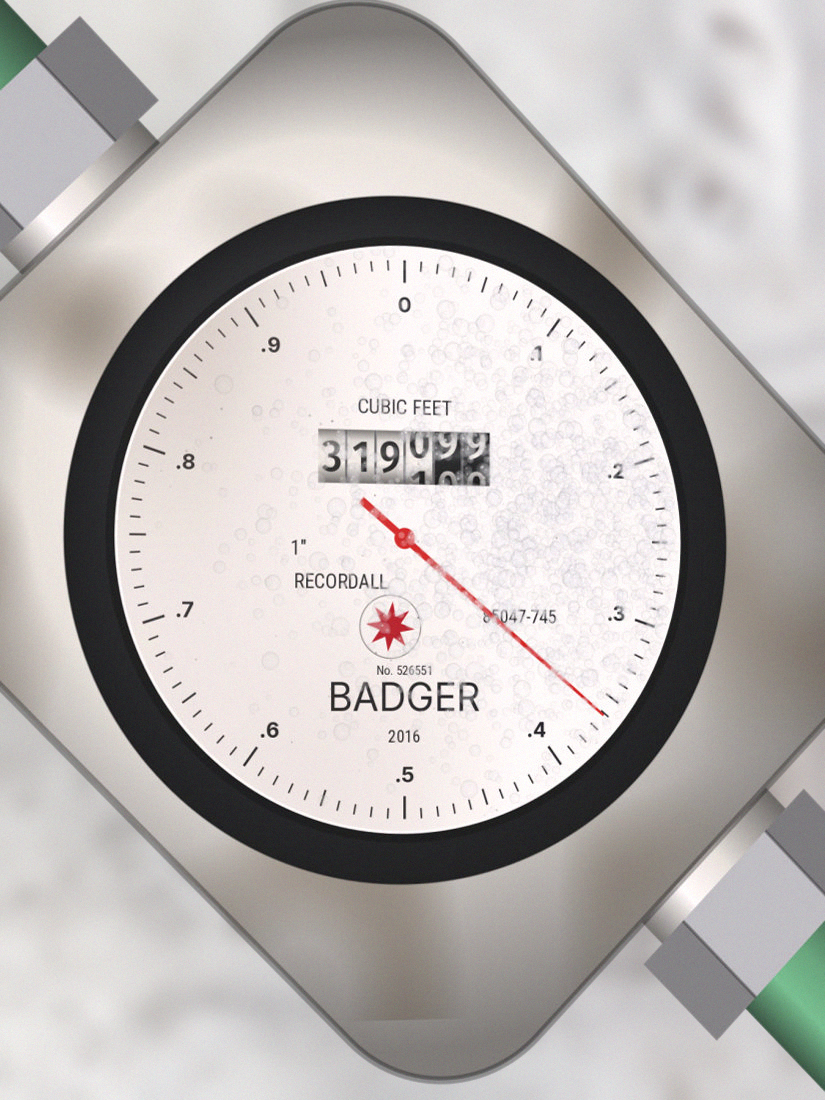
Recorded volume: 319099.36 ft³
